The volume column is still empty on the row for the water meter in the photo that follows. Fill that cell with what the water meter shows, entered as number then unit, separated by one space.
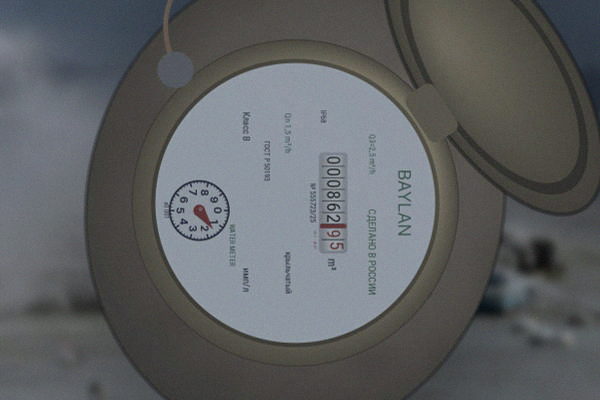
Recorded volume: 862.951 m³
